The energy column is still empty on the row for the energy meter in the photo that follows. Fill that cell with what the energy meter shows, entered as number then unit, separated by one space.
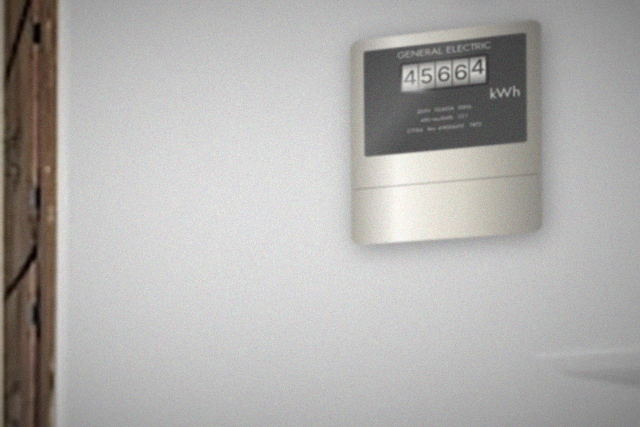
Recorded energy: 45664 kWh
